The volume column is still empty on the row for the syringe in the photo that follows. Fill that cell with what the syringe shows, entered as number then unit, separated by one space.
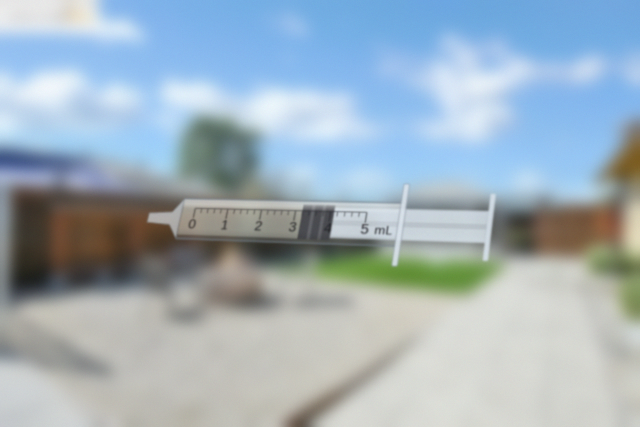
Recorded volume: 3.2 mL
